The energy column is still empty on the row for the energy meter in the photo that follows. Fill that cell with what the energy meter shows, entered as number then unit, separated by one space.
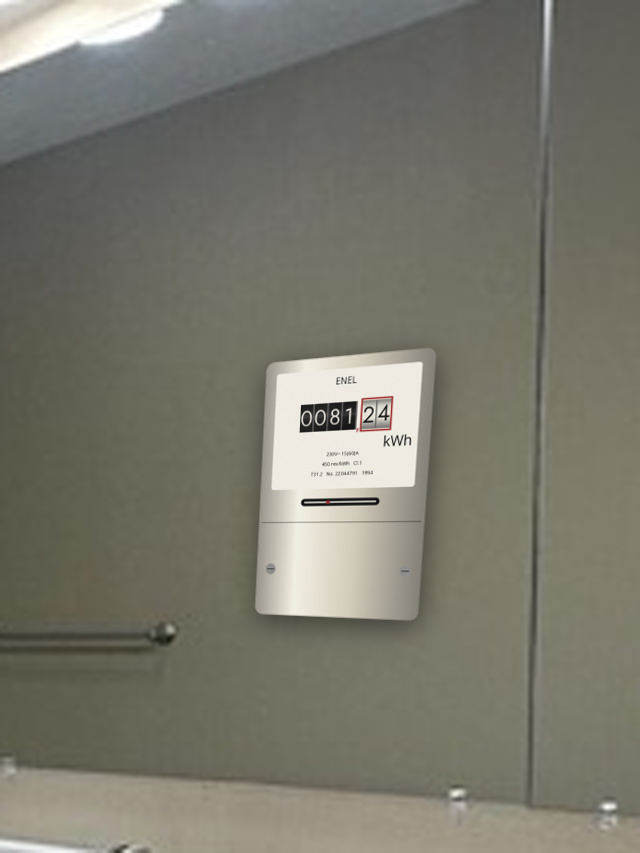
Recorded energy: 81.24 kWh
